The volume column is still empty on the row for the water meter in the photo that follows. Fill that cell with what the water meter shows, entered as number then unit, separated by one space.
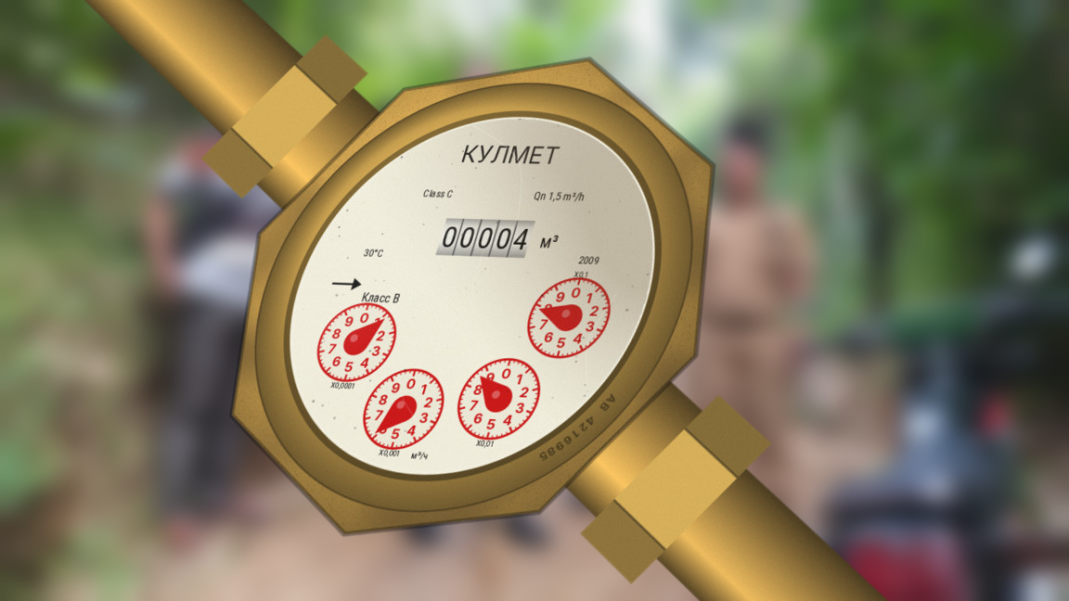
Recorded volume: 4.7861 m³
